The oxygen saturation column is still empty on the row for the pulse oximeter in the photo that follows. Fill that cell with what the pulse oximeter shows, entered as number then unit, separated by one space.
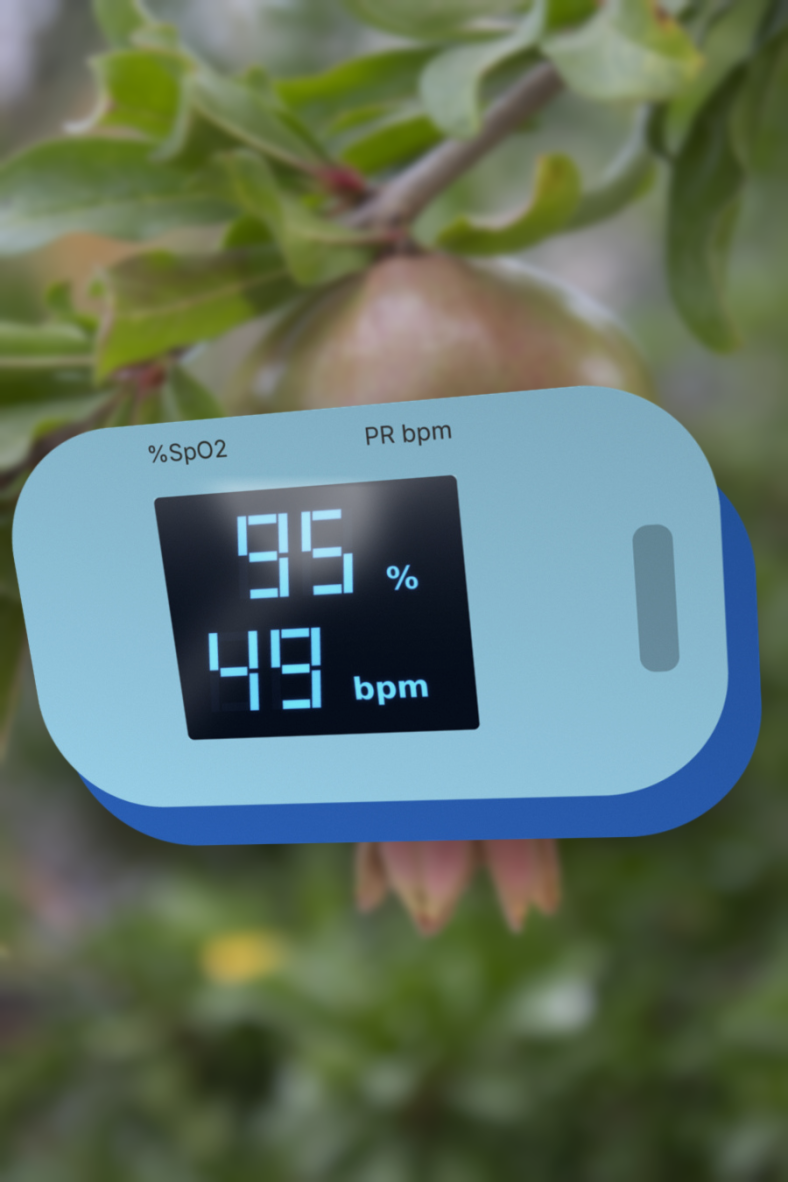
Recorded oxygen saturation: 95 %
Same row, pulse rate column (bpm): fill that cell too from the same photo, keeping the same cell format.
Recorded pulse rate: 49 bpm
